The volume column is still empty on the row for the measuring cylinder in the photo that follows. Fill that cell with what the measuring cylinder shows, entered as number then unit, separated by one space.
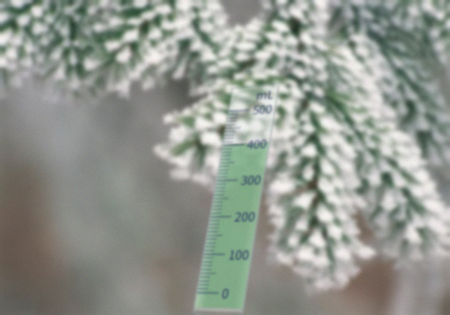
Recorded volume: 400 mL
